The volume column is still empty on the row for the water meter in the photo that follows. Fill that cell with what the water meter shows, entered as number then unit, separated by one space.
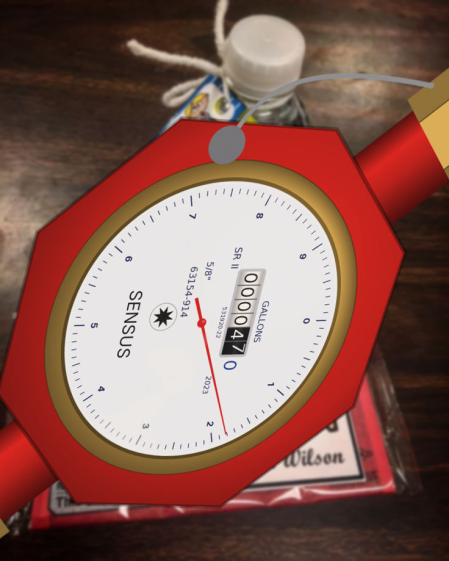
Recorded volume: 471.8 gal
